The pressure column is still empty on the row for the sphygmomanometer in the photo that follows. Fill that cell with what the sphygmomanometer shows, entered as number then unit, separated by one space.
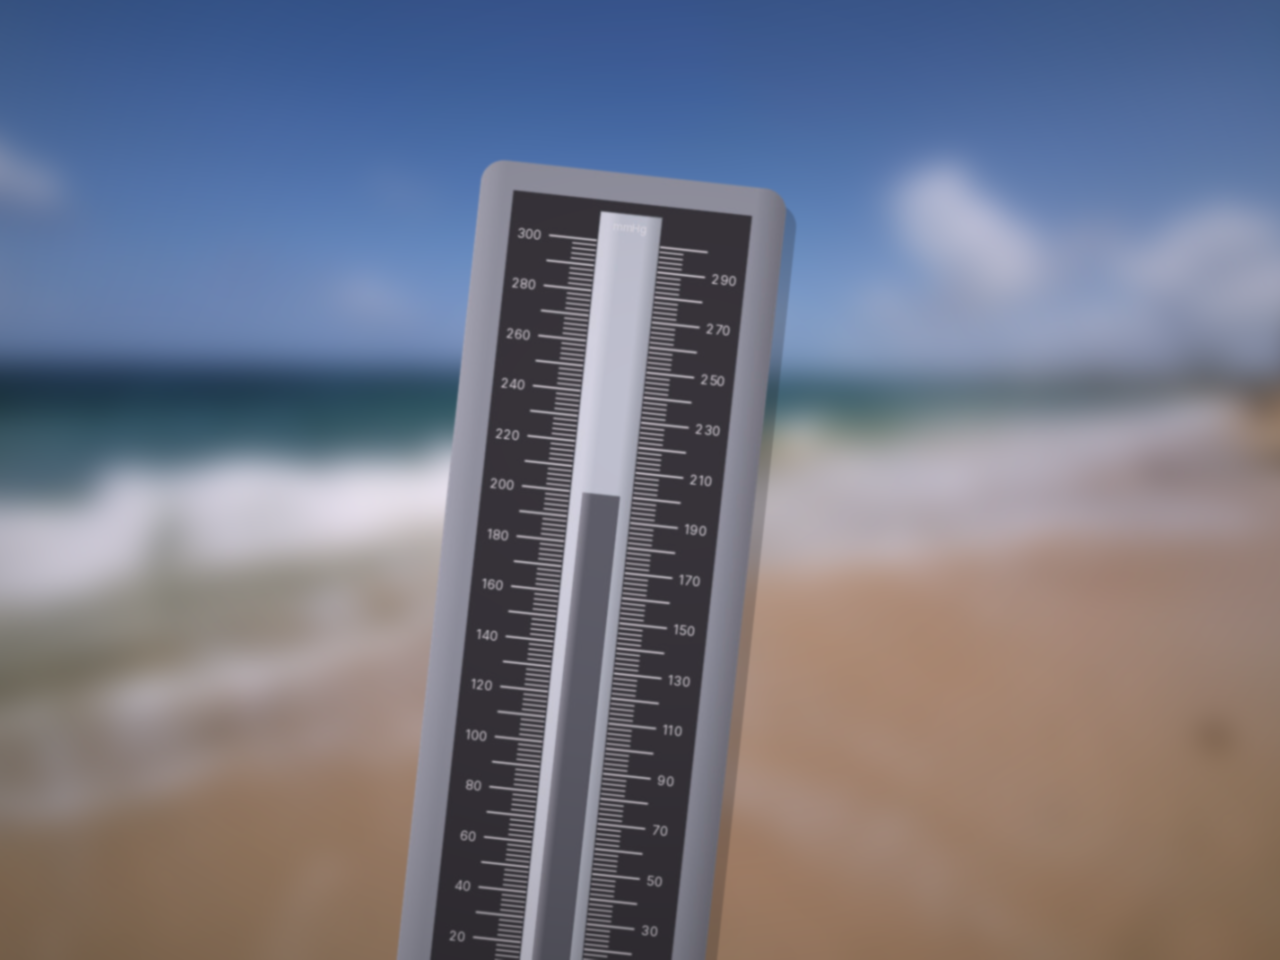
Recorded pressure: 200 mmHg
